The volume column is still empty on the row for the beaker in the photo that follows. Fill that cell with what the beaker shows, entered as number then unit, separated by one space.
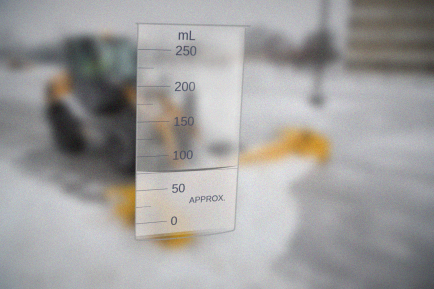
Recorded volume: 75 mL
